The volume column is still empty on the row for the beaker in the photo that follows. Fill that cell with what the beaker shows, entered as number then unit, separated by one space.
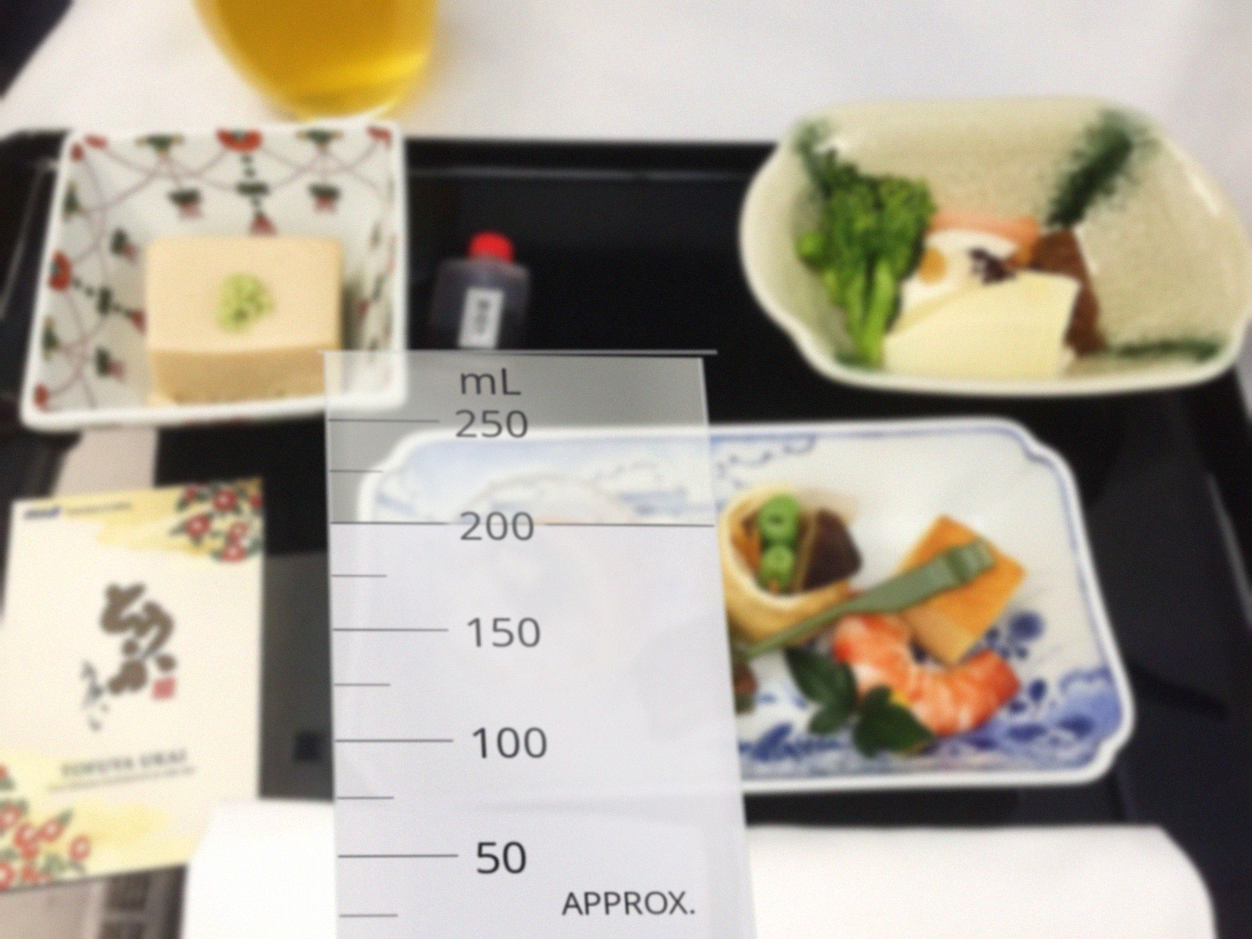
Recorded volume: 200 mL
